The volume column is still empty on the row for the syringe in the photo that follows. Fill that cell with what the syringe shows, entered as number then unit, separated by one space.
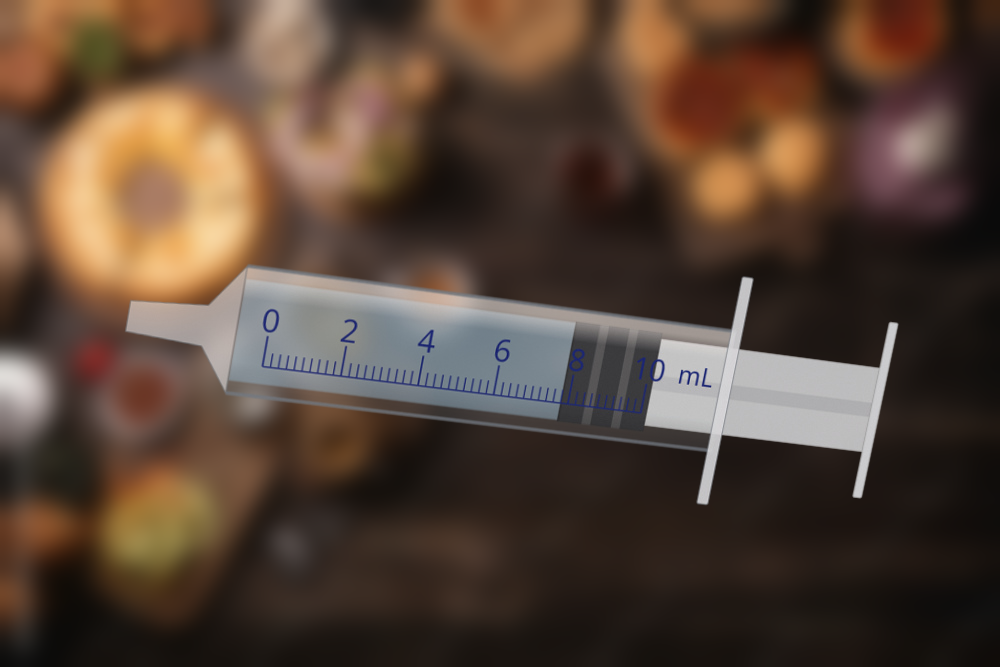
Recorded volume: 7.8 mL
